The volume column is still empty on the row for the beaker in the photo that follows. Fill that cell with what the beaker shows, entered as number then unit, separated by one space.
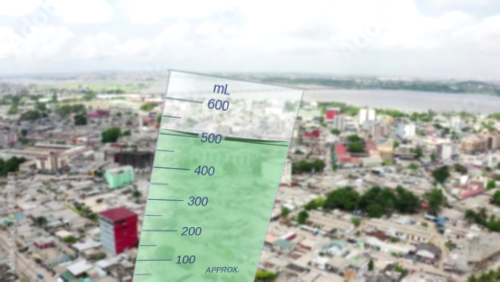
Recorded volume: 500 mL
